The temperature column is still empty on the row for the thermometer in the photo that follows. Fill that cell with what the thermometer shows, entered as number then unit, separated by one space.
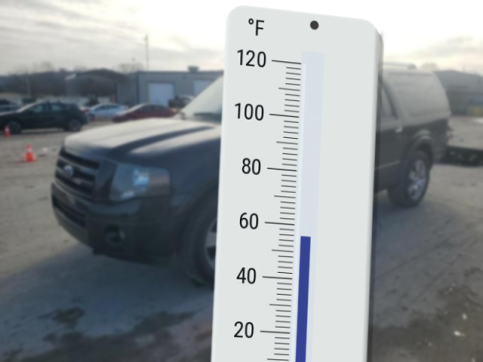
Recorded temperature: 56 °F
